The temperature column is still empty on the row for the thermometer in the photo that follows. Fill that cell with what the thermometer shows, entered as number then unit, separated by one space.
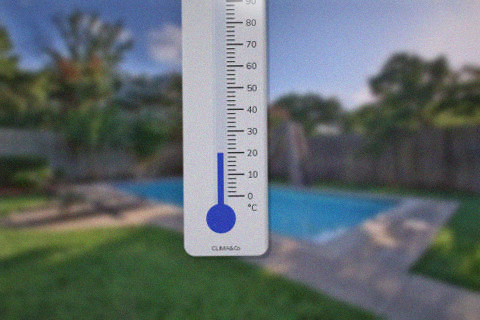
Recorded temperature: 20 °C
